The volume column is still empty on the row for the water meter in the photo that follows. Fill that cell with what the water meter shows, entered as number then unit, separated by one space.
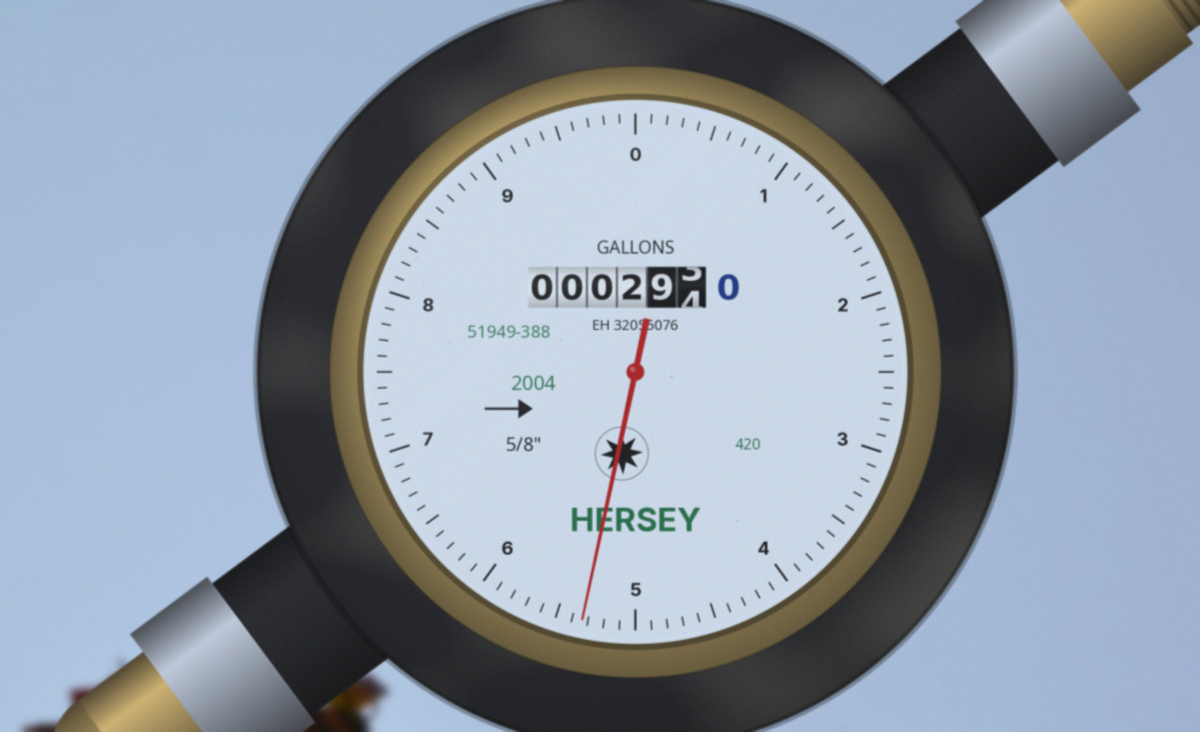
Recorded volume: 2935.3 gal
